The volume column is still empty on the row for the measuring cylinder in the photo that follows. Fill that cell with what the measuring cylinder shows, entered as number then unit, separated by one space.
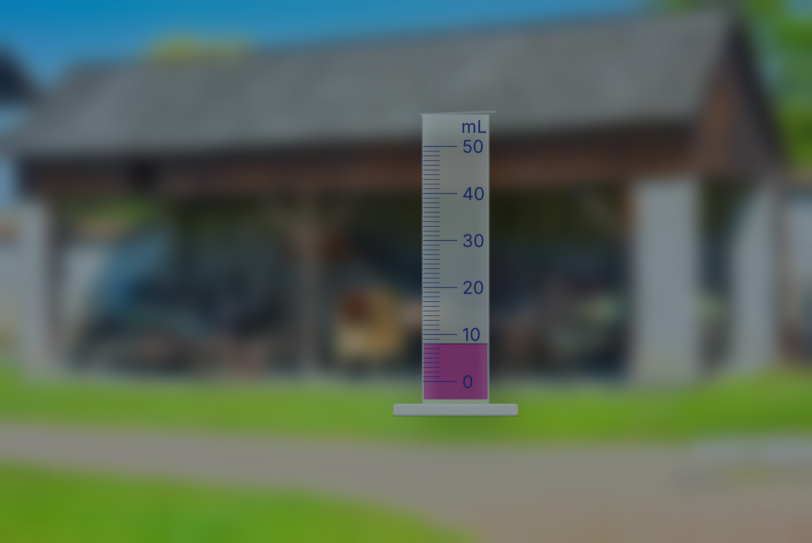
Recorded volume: 8 mL
